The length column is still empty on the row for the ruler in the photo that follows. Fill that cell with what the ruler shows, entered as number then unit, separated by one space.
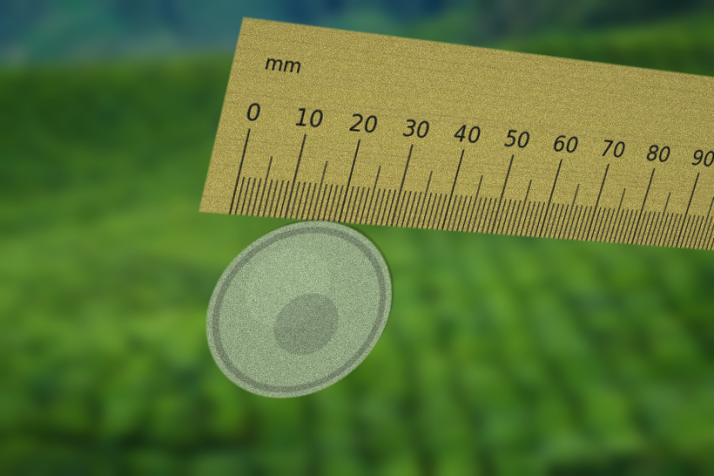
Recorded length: 34 mm
